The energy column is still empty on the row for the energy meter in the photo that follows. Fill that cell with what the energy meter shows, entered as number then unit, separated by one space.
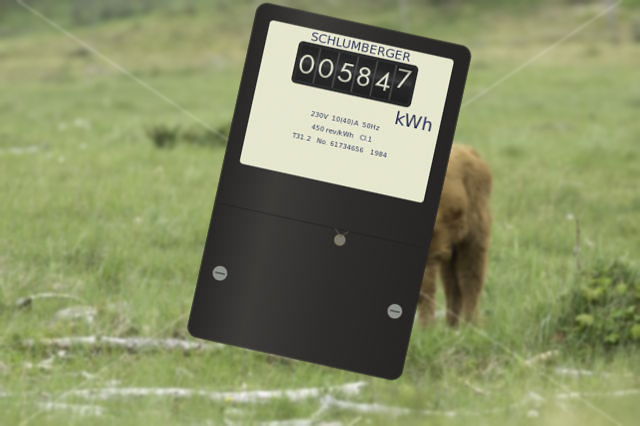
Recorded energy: 5847 kWh
